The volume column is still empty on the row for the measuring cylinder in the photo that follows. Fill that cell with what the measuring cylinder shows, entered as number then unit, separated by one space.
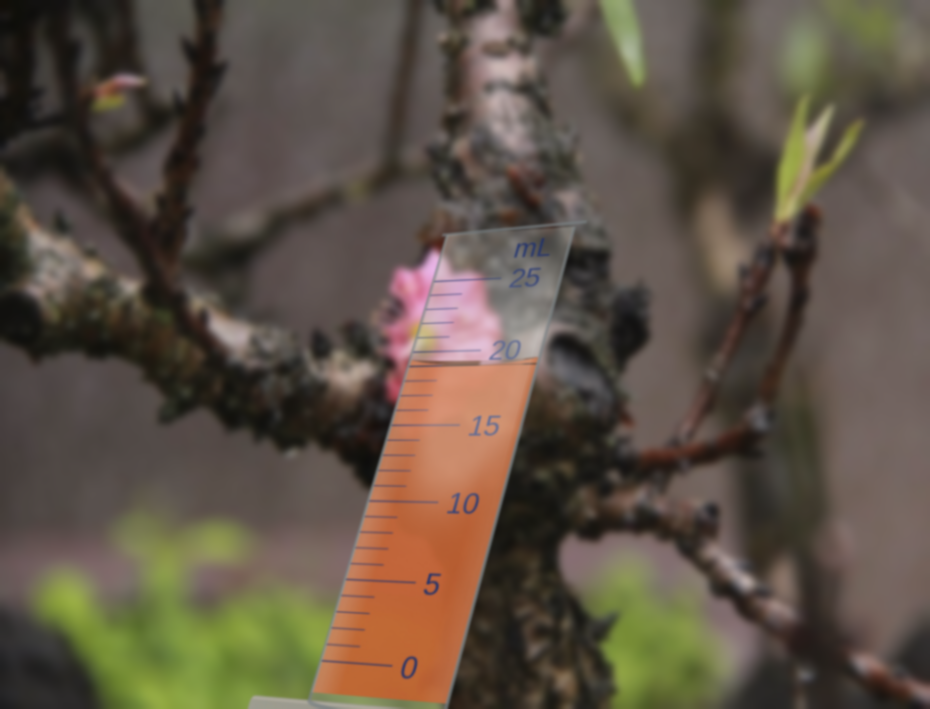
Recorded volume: 19 mL
